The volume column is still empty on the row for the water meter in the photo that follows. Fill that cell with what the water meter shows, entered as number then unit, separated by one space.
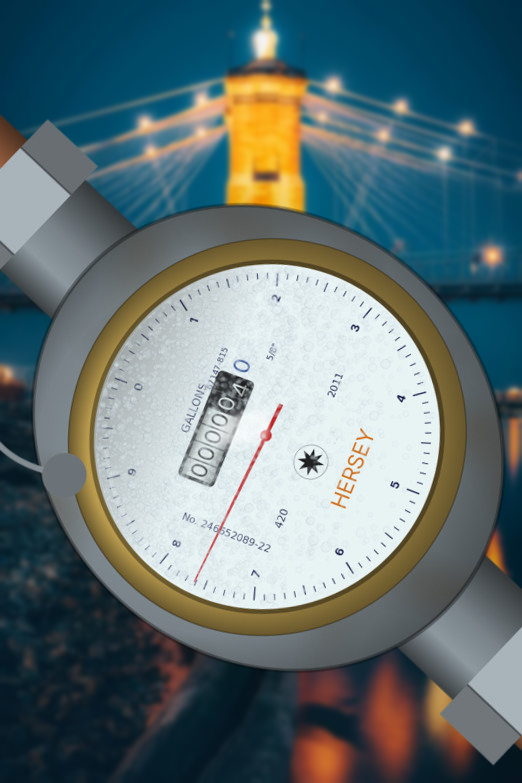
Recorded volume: 37.6 gal
